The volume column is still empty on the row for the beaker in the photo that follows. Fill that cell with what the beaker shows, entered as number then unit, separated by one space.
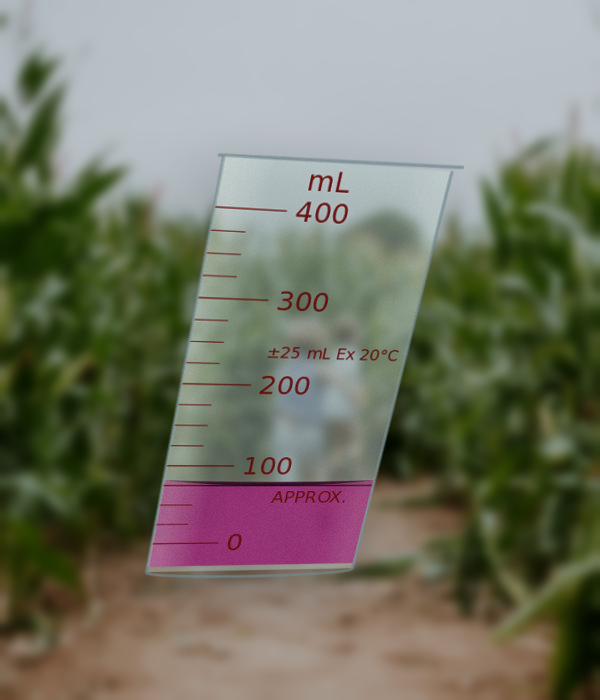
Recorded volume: 75 mL
